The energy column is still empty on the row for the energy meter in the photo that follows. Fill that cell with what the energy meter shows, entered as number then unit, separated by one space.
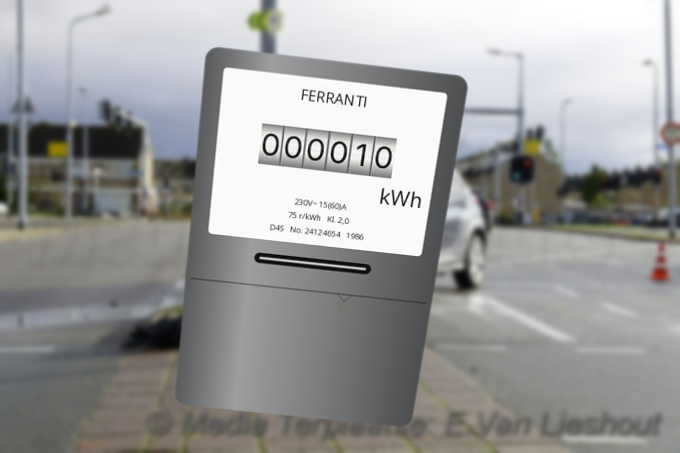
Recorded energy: 10 kWh
